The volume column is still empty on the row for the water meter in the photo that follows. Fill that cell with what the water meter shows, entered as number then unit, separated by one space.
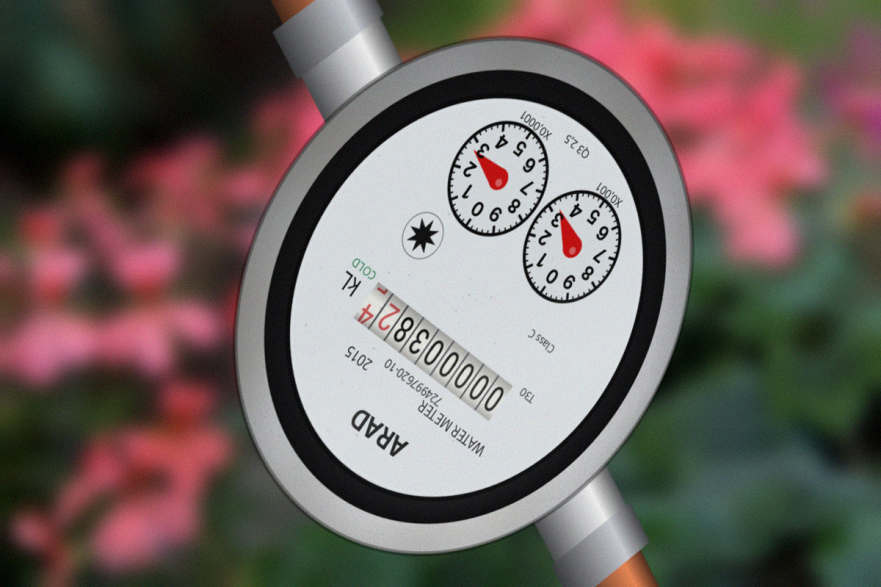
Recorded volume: 38.2432 kL
